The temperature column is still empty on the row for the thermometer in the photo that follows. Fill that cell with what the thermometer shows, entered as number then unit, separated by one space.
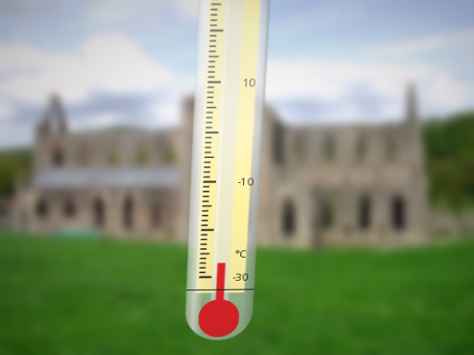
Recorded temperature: -27 °C
